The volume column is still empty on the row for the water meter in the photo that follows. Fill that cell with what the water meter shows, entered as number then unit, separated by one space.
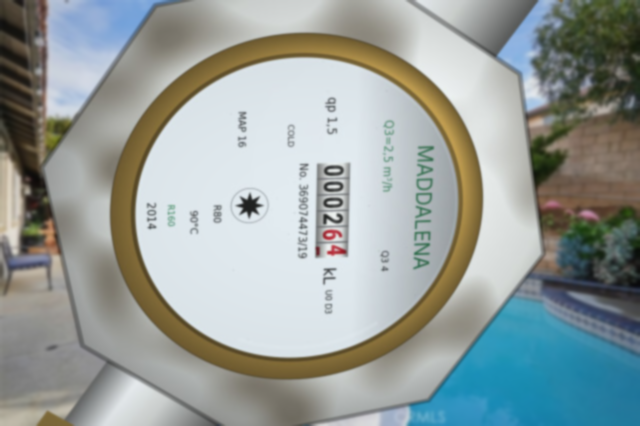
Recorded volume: 2.64 kL
